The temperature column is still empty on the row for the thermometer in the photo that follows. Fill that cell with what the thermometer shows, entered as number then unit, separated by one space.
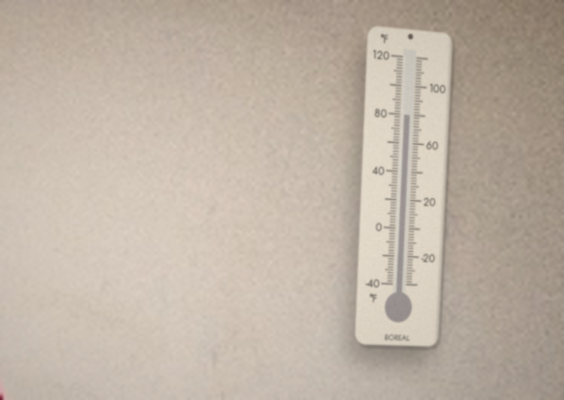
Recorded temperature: 80 °F
